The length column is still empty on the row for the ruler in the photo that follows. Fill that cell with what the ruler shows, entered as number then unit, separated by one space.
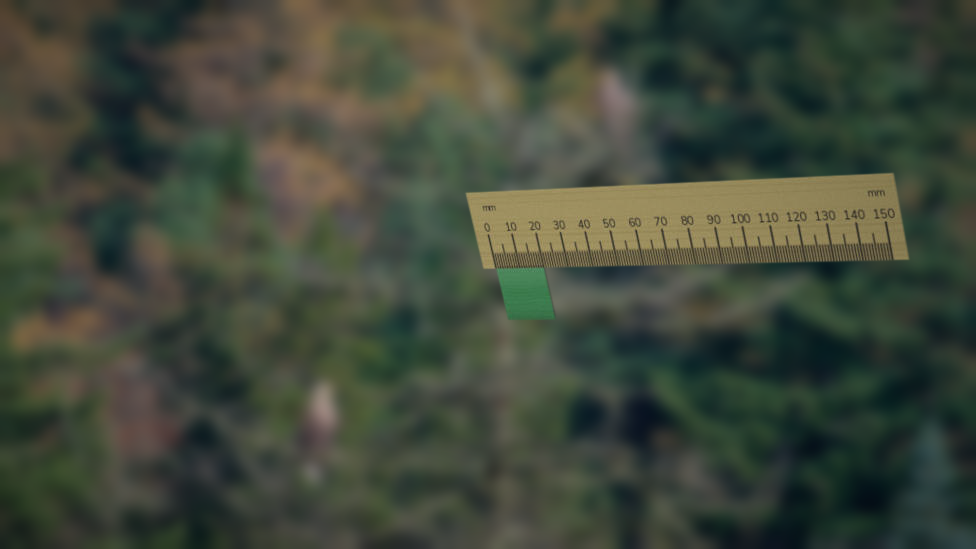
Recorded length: 20 mm
